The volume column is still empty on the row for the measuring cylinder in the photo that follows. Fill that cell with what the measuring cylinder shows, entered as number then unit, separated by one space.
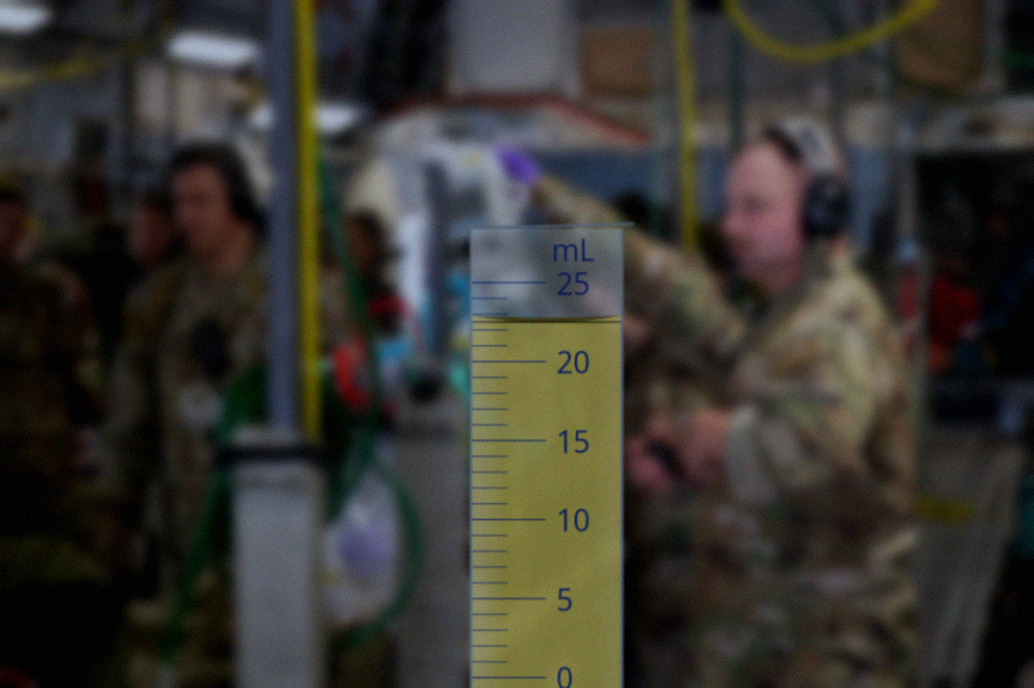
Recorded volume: 22.5 mL
